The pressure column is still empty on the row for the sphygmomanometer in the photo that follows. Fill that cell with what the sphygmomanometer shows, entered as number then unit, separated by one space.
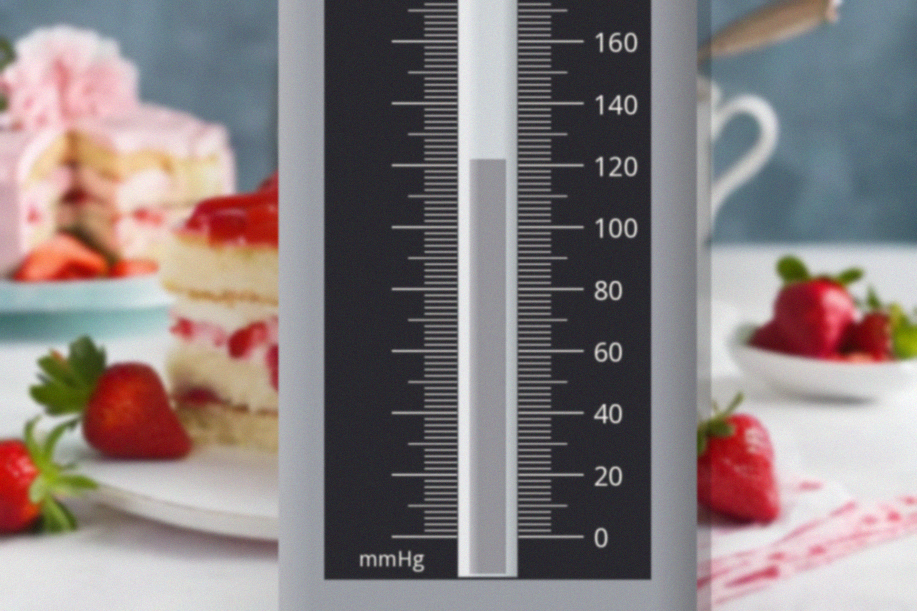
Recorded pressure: 122 mmHg
